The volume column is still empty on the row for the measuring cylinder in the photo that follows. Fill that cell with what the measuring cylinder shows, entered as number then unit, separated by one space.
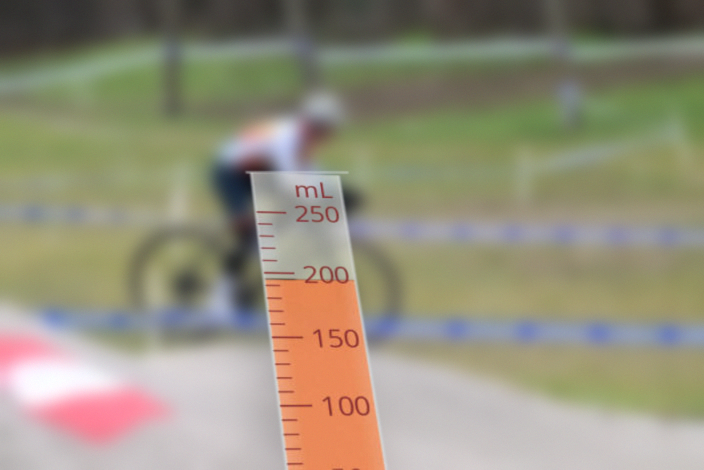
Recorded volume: 195 mL
